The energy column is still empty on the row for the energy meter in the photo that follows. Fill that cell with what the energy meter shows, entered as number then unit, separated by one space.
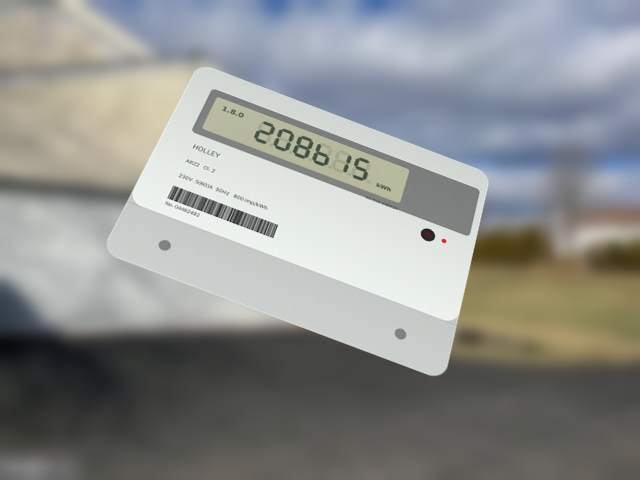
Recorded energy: 208615 kWh
